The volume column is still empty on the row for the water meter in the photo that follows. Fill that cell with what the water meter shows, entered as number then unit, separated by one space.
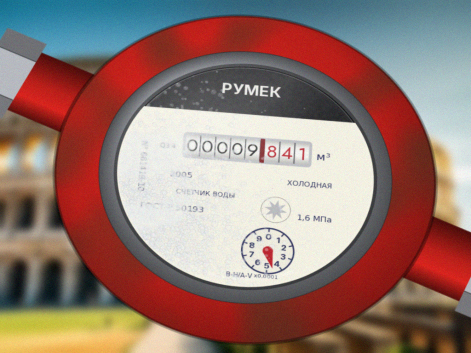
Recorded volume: 9.8414 m³
